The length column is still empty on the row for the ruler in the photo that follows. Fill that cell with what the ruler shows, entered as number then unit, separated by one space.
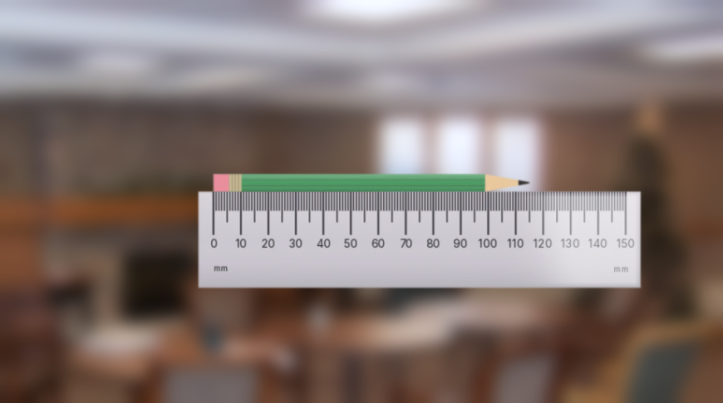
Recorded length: 115 mm
